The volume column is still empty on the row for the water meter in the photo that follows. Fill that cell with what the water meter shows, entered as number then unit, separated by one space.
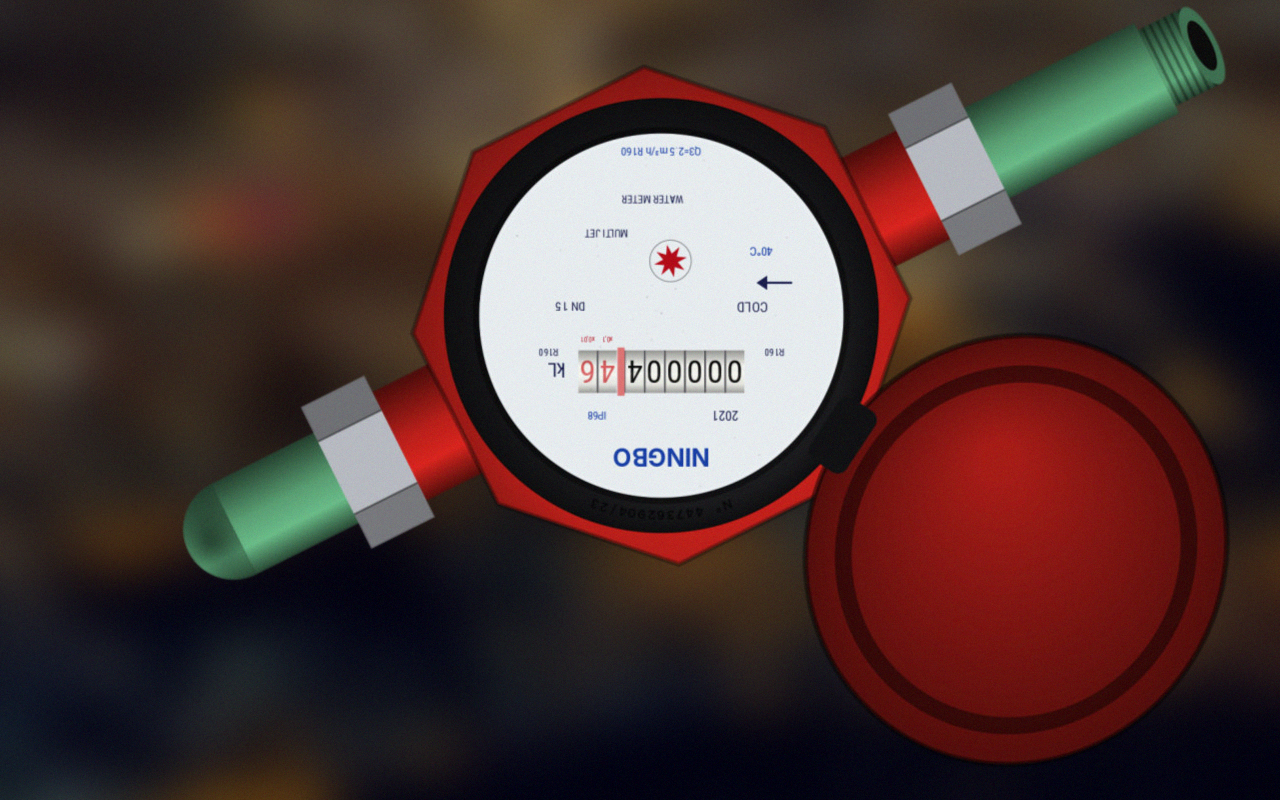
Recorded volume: 4.46 kL
